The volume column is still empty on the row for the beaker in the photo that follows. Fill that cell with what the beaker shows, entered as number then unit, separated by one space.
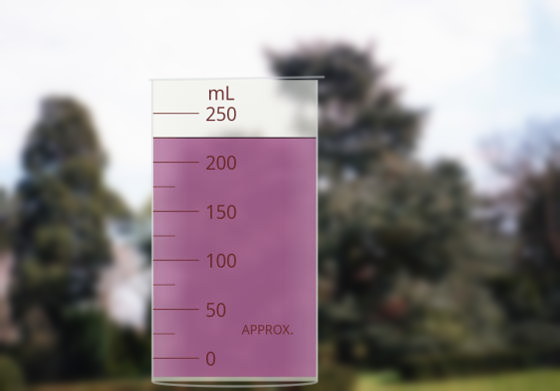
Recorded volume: 225 mL
